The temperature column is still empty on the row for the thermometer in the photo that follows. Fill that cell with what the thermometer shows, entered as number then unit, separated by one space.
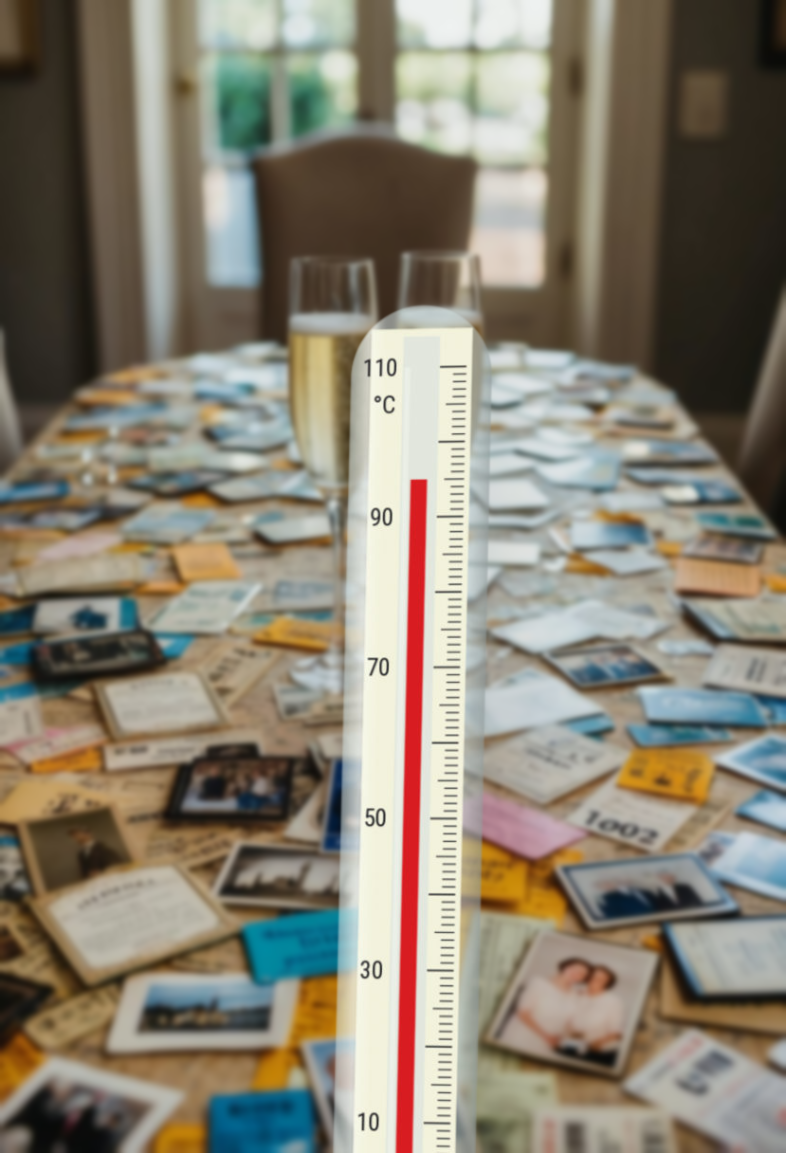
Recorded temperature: 95 °C
